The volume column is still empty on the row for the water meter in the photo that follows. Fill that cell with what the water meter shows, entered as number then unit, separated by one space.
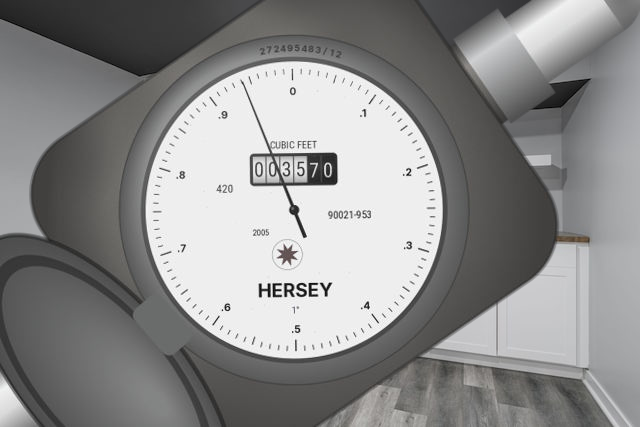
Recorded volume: 3569.94 ft³
